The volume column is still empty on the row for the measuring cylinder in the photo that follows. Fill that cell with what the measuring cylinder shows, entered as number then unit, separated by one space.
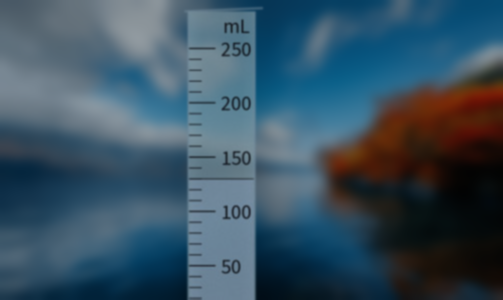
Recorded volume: 130 mL
